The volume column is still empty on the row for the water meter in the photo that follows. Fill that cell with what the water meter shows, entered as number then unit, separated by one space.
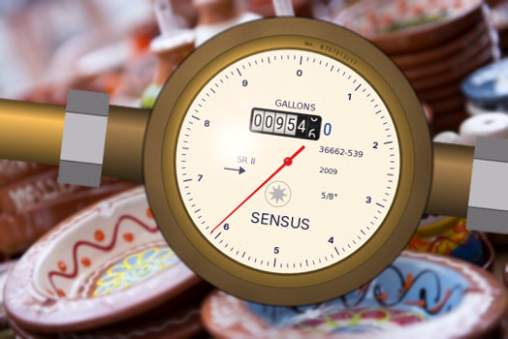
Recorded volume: 95456.1 gal
